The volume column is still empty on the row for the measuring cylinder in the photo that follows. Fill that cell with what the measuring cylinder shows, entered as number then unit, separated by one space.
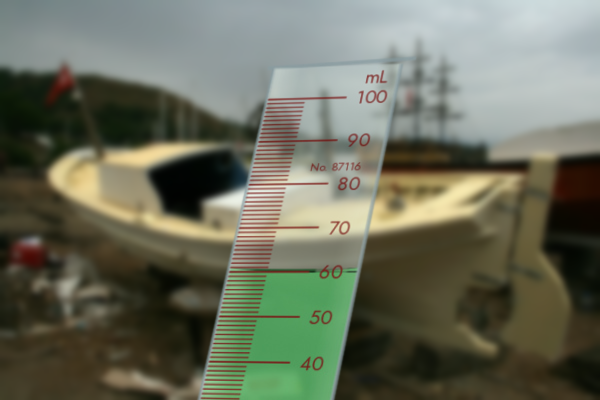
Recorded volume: 60 mL
